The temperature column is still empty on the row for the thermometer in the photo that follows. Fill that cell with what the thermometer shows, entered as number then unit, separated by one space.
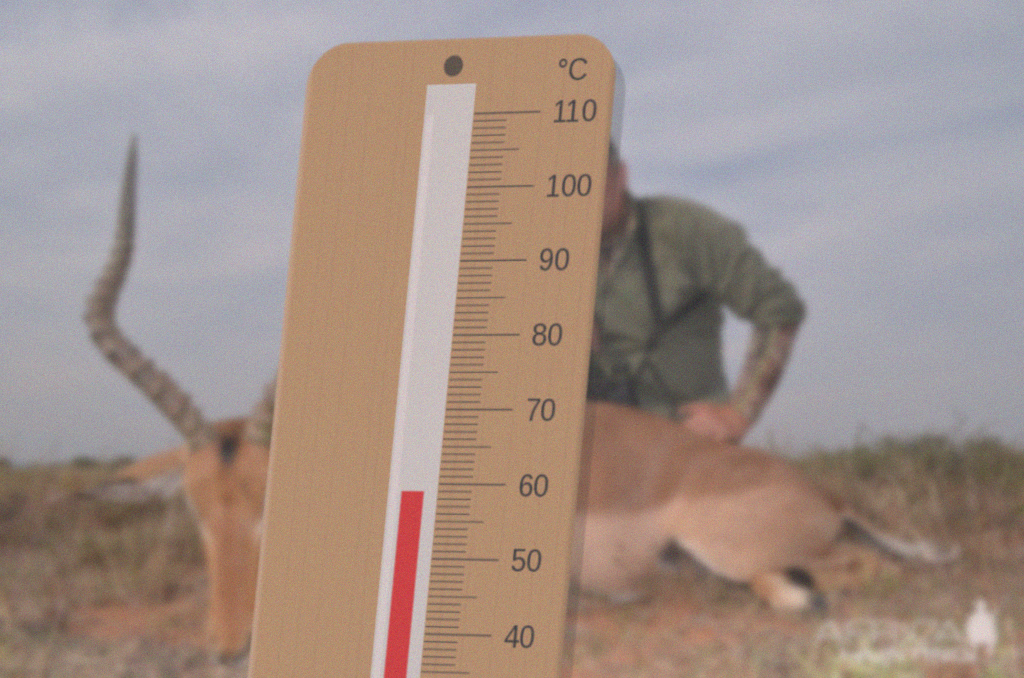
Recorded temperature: 59 °C
